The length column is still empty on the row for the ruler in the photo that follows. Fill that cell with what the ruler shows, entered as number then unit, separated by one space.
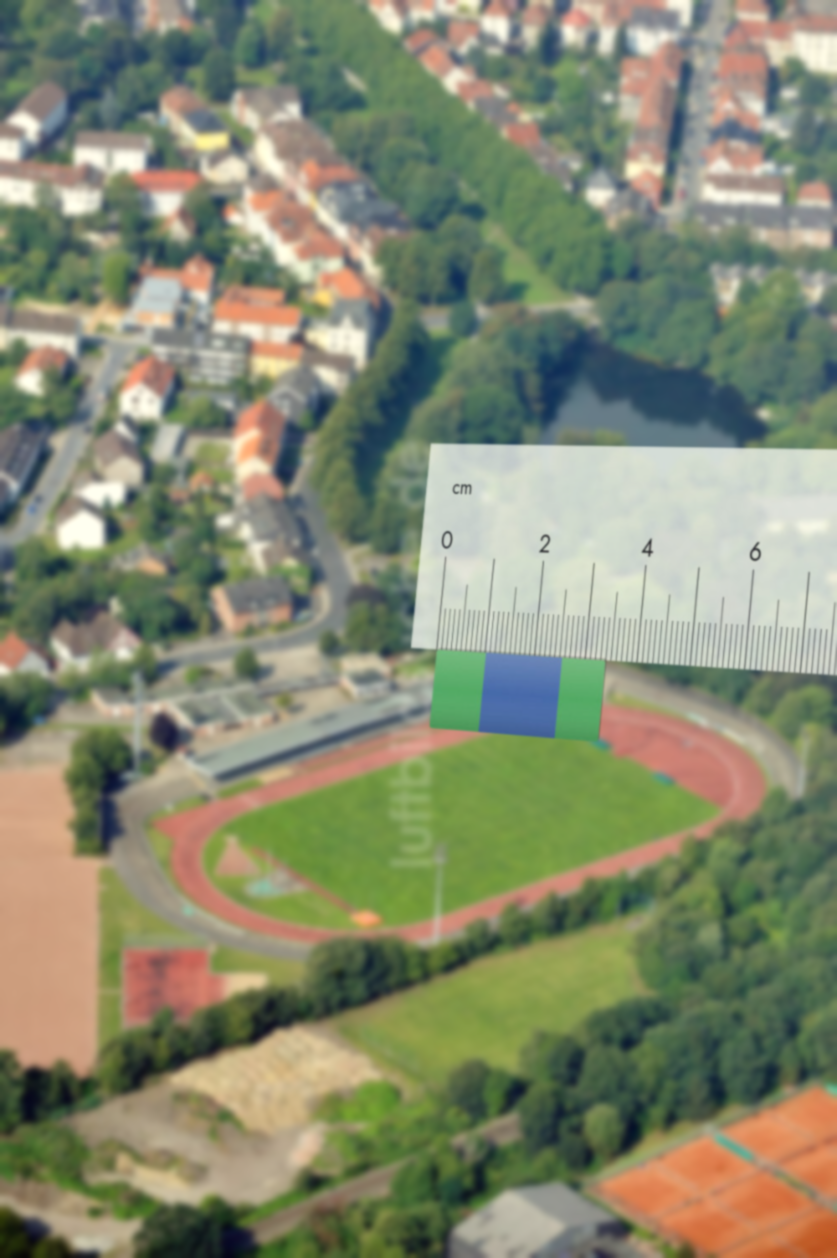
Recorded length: 3.4 cm
